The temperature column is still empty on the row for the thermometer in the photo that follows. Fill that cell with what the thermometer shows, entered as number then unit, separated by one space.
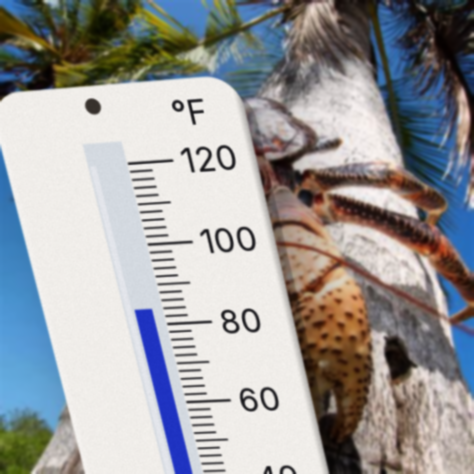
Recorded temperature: 84 °F
